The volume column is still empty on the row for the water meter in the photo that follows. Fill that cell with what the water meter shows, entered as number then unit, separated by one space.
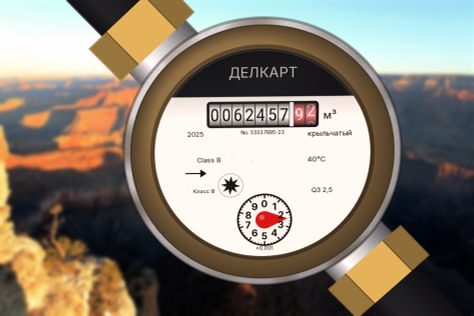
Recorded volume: 62457.922 m³
